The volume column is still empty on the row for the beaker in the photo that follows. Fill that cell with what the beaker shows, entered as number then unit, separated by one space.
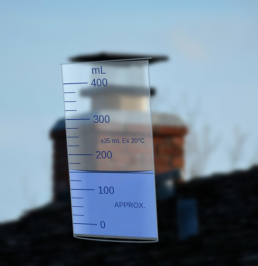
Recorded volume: 150 mL
